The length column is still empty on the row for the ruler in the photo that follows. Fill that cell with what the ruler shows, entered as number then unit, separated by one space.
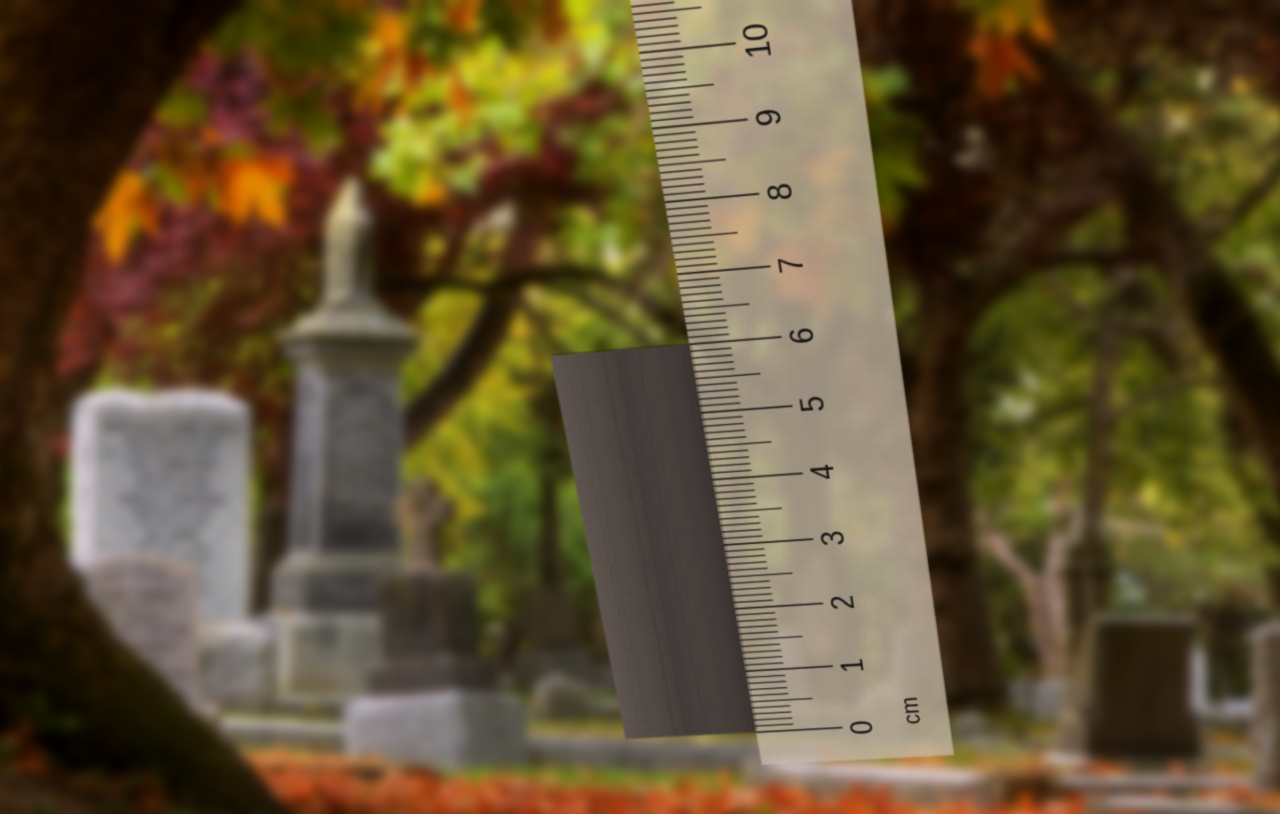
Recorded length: 6 cm
